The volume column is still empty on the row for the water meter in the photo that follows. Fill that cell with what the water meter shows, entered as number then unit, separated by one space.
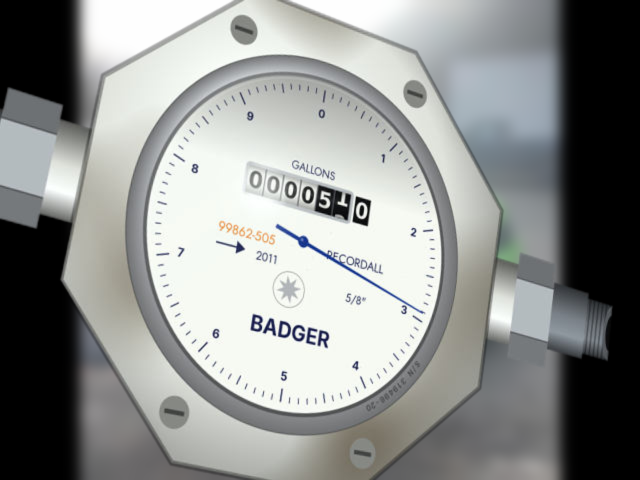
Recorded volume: 512.9 gal
